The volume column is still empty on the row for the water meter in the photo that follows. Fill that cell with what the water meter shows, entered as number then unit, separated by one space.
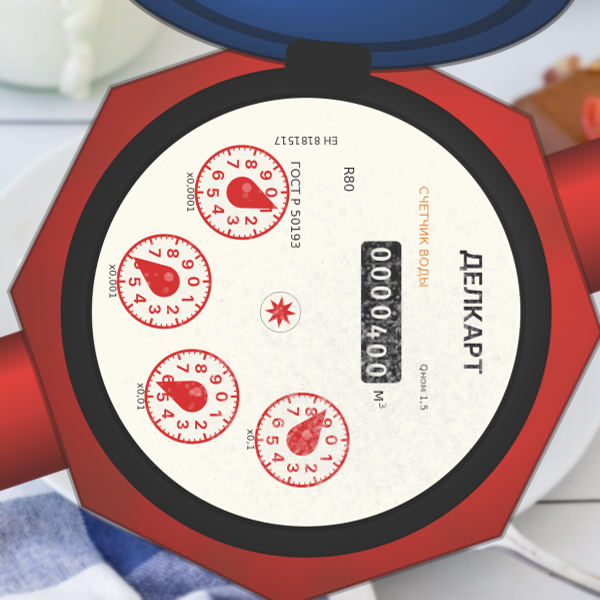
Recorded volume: 399.8560 m³
